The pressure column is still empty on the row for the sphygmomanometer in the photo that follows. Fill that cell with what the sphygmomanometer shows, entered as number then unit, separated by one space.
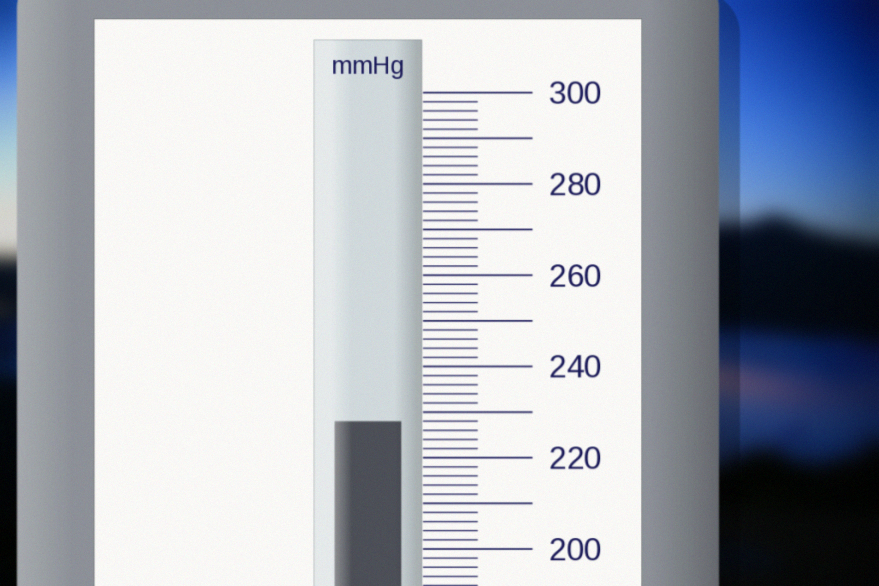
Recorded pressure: 228 mmHg
